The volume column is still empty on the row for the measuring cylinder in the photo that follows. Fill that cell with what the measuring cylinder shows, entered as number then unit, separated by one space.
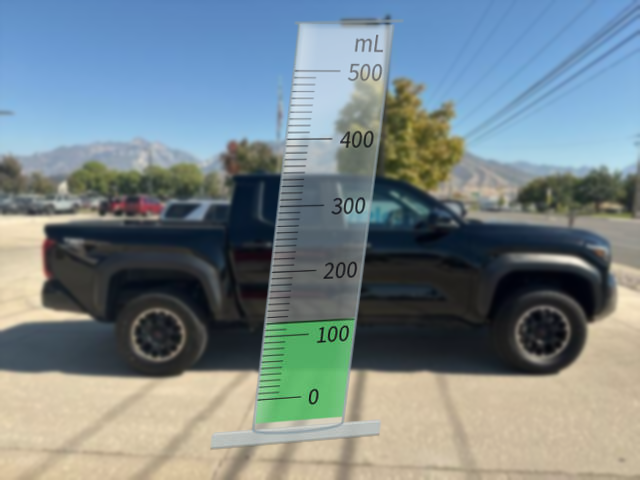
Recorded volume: 120 mL
